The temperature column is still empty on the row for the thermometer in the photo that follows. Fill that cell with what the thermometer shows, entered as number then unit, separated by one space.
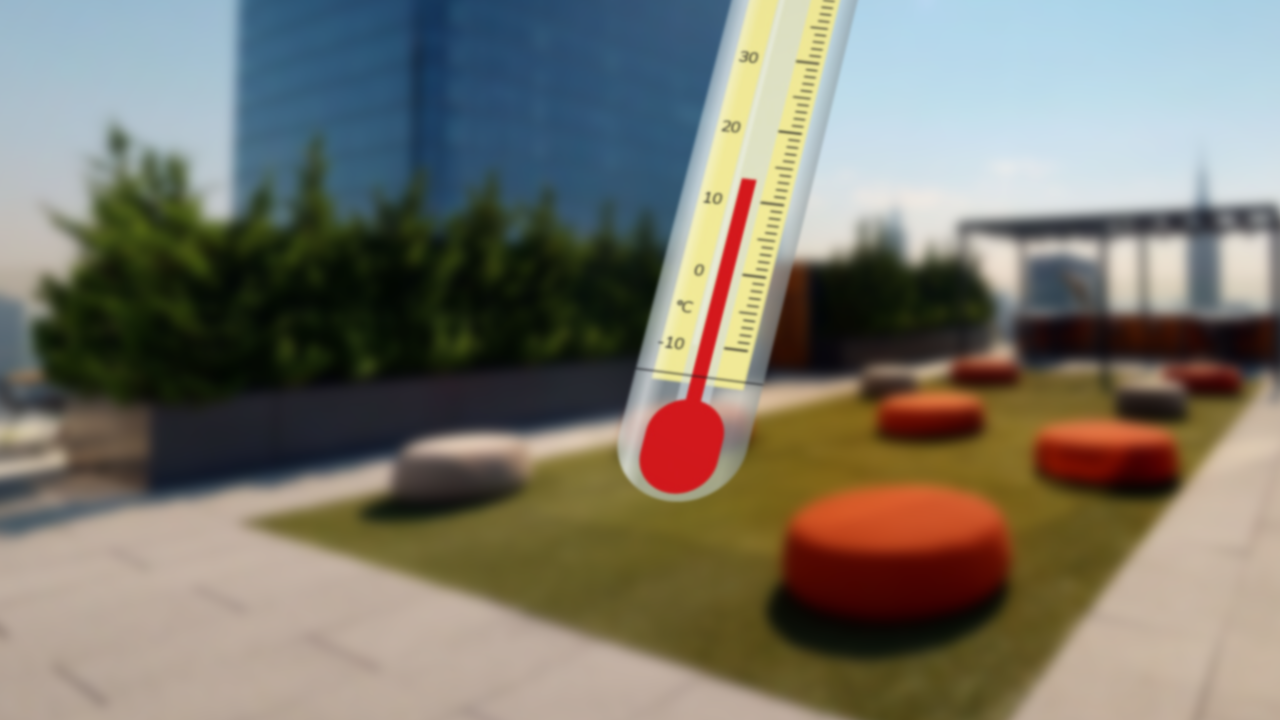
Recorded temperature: 13 °C
